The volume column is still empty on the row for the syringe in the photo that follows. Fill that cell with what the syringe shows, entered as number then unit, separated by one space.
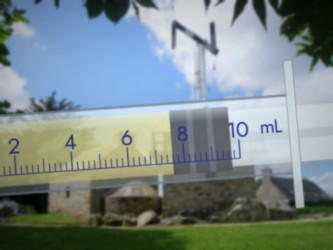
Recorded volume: 7.6 mL
